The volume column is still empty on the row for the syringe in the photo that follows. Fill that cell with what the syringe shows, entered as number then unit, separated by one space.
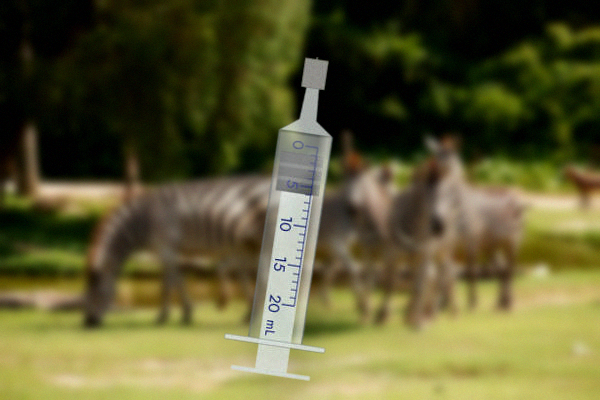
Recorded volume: 1 mL
